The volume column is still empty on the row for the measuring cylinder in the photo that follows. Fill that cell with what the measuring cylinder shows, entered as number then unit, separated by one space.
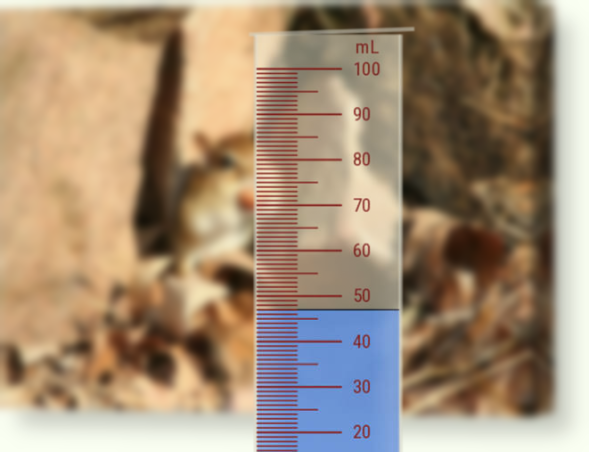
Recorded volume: 47 mL
